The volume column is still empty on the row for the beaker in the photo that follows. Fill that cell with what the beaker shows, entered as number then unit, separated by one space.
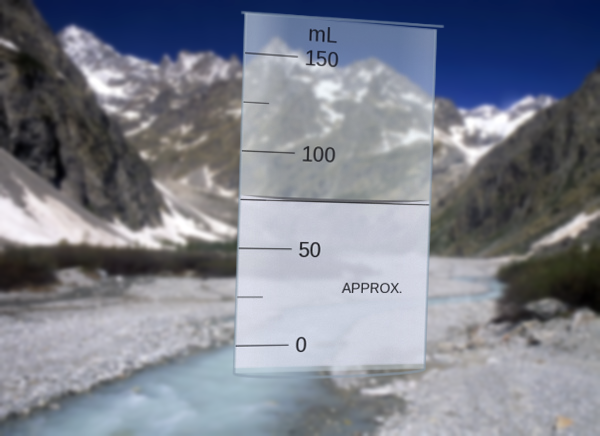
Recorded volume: 75 mL
